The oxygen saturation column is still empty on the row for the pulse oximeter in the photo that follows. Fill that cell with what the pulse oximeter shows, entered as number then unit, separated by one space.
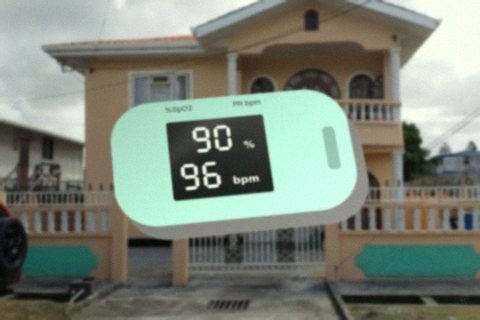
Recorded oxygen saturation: 90 %
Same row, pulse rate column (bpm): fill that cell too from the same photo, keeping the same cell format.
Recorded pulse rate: 96 bpm
